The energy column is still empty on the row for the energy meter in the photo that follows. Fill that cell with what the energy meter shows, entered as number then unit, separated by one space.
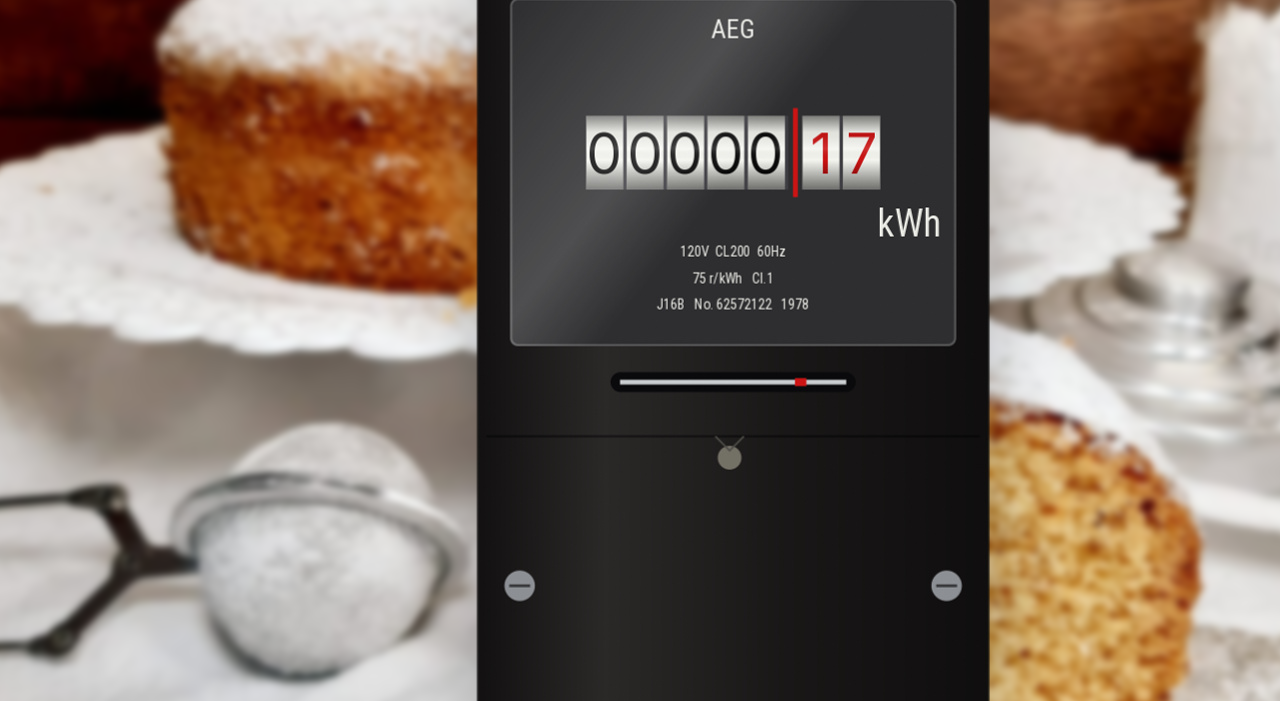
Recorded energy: 0.17 kWh
